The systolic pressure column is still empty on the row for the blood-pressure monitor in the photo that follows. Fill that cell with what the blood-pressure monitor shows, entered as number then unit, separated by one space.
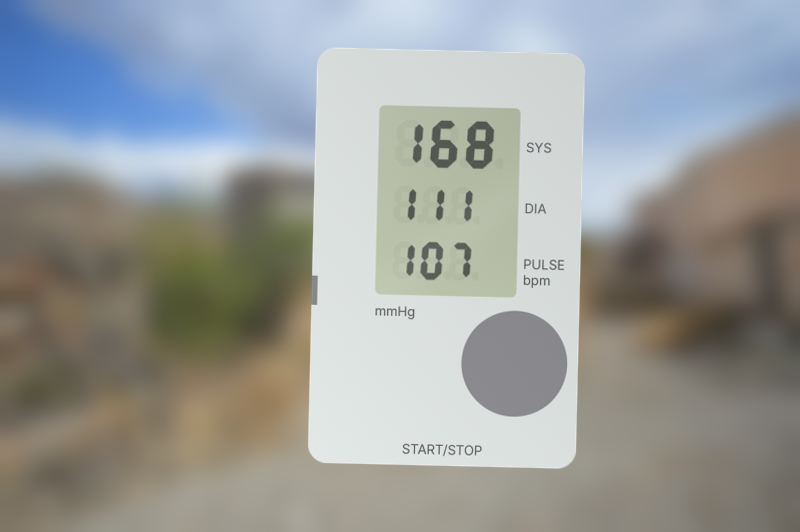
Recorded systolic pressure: 168 mmHg
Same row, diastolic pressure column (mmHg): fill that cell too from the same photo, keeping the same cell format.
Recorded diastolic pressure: 111 mmHg
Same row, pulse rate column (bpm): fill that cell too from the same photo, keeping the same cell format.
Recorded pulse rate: 107 bpm
